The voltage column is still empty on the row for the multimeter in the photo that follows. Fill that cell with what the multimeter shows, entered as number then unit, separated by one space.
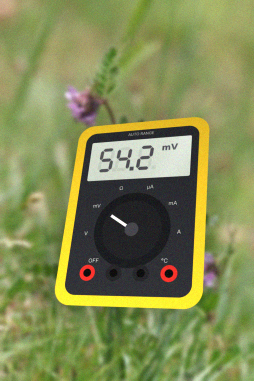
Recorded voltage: 54.2 mV
